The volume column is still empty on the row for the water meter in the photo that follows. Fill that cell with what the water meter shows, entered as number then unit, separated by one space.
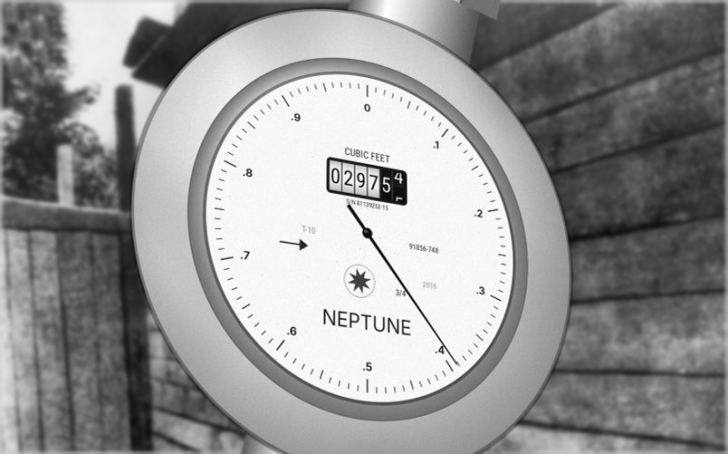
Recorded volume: 29754.39 ft³
